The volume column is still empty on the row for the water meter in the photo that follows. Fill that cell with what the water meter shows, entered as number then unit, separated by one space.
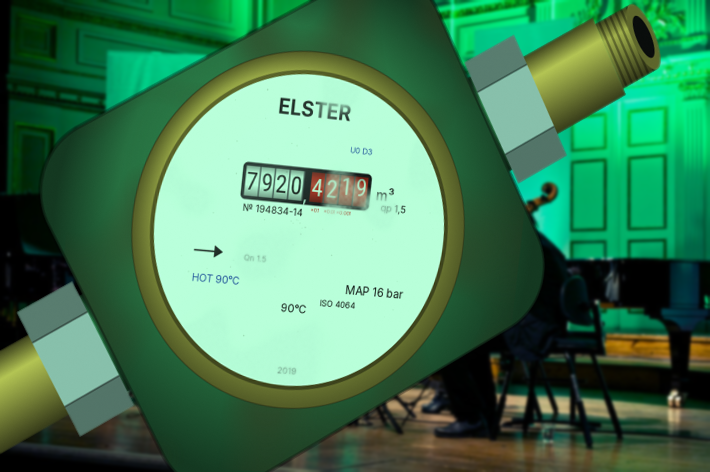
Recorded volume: 7920.4219 m³
